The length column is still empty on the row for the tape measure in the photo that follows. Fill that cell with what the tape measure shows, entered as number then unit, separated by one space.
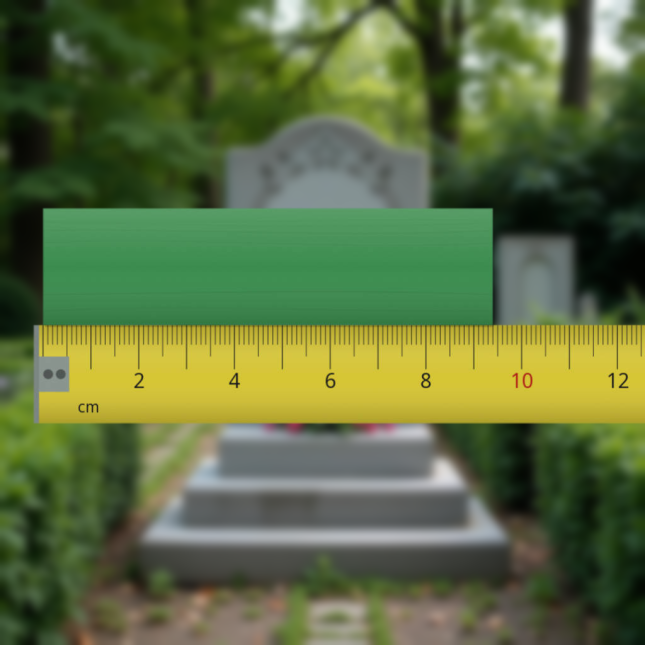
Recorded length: 9.4 cm
